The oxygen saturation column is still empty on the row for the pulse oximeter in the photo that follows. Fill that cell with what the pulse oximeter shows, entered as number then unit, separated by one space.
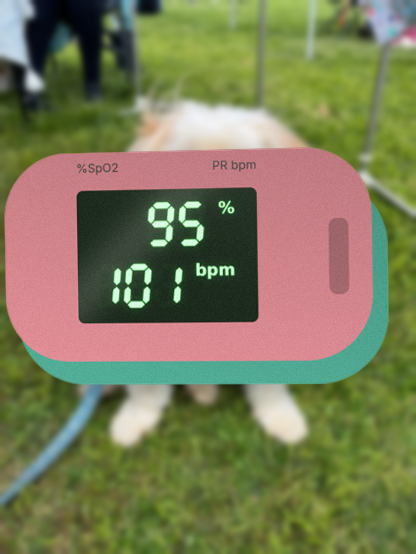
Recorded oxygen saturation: 95 %
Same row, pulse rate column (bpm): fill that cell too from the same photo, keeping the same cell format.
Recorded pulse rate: 101 bpm
